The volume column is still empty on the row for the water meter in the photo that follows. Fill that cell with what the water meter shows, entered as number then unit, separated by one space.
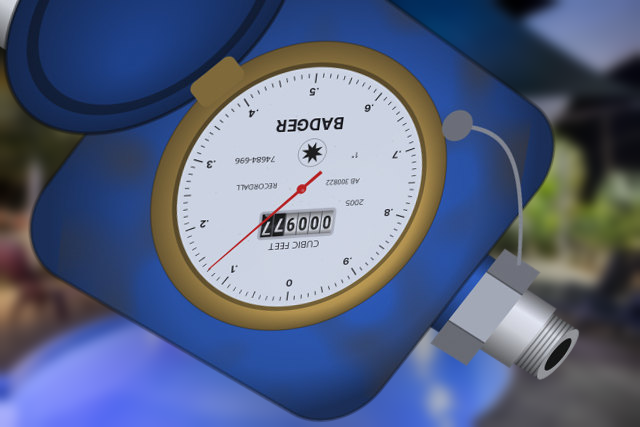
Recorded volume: 977.13 ft³
